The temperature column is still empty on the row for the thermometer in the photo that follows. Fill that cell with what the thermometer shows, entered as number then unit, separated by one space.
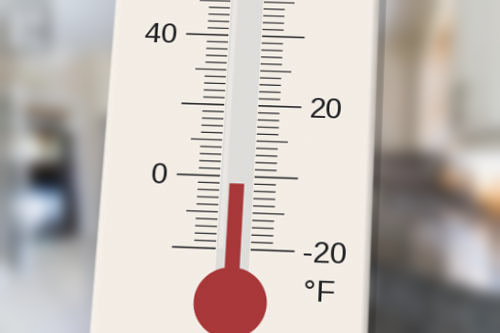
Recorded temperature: -2 °F
